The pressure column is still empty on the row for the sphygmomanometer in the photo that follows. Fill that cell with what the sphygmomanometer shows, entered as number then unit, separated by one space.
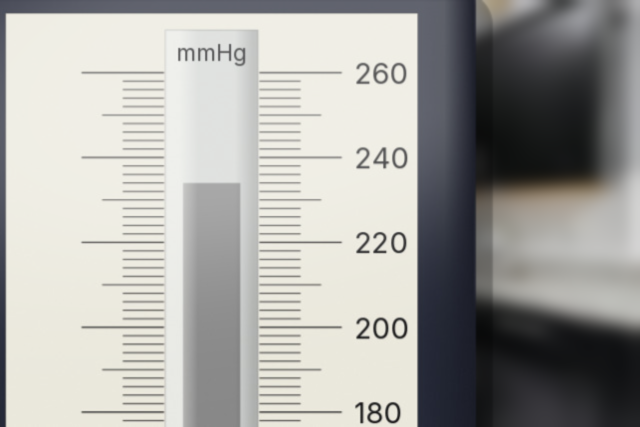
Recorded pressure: 234 mmHg
